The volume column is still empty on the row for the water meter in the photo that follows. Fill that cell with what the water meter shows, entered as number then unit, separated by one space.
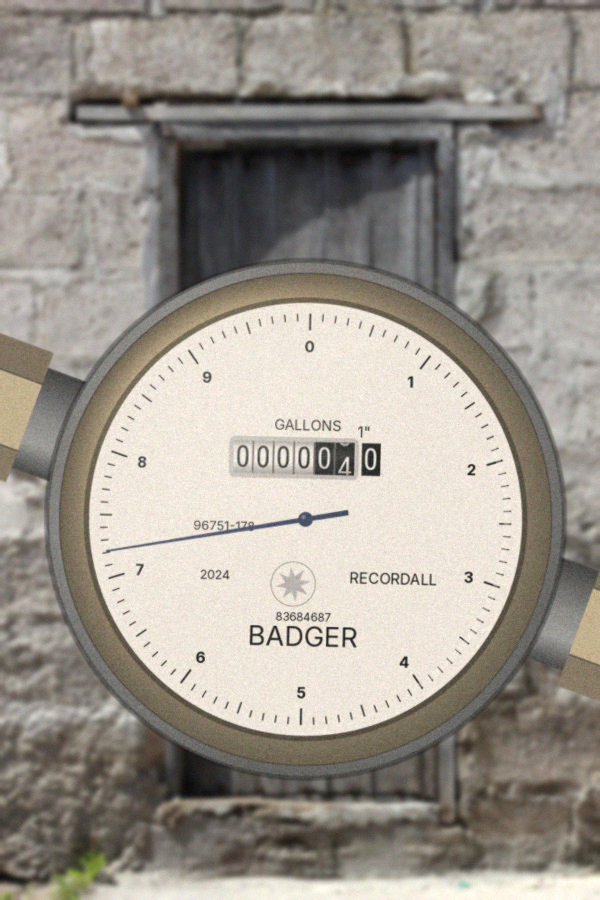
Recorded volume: 37.2 gal
